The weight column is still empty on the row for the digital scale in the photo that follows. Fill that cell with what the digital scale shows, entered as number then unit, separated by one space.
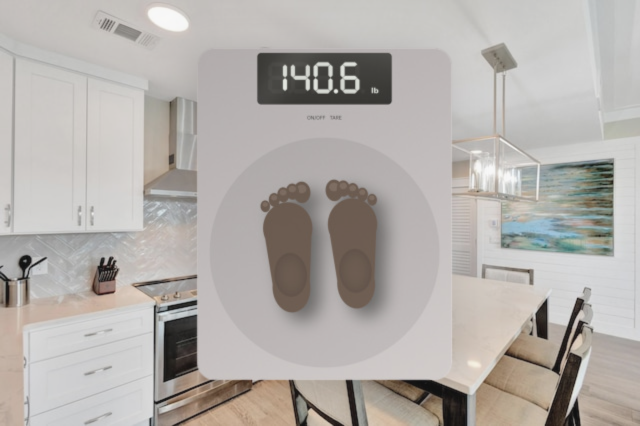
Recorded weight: 140.6 lb
